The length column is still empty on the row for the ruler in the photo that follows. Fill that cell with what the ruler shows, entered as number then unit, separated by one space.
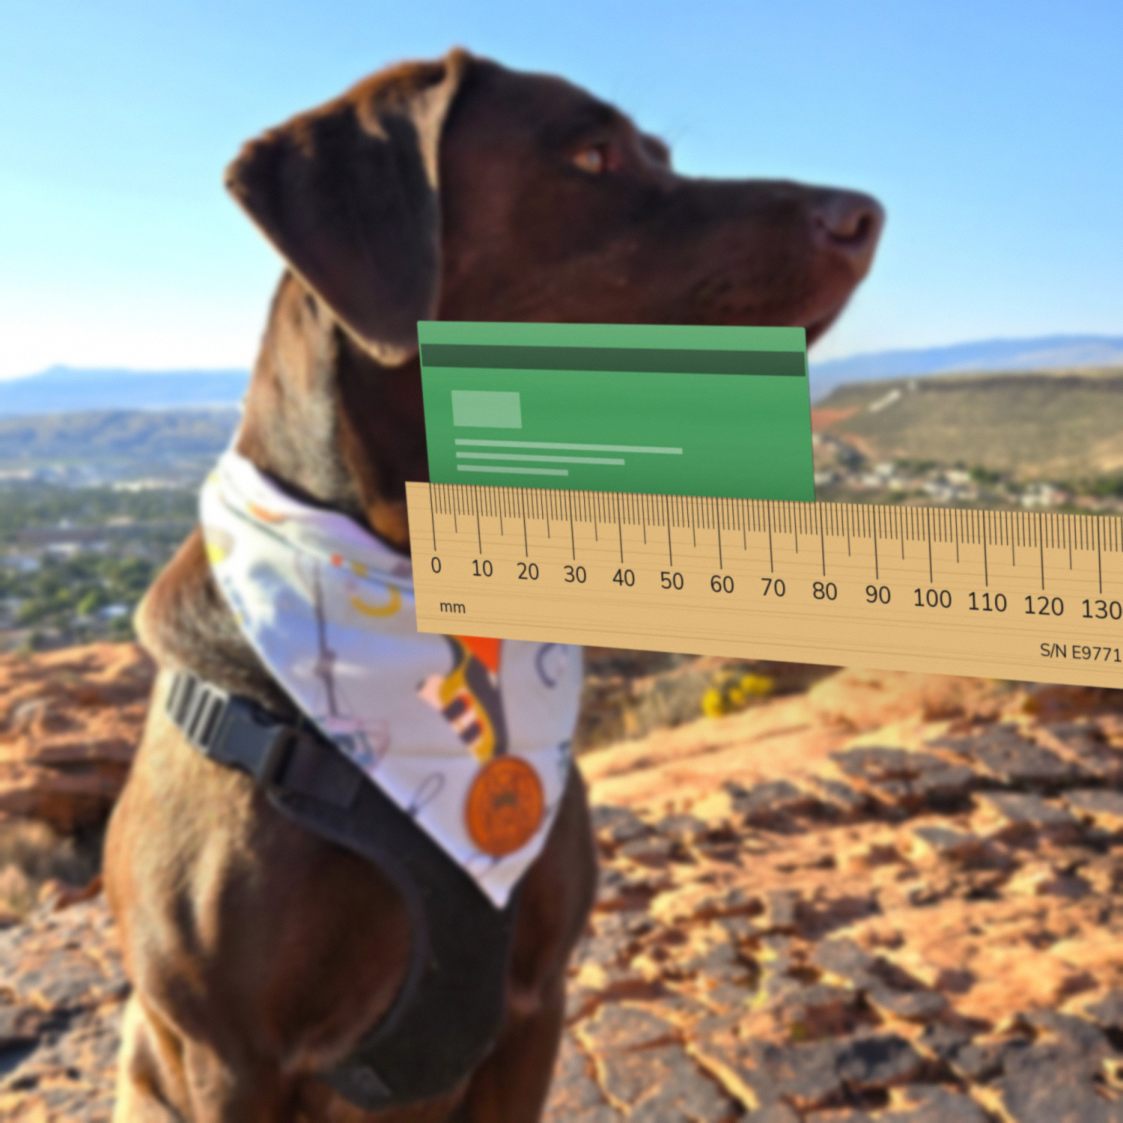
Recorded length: 79 mm
